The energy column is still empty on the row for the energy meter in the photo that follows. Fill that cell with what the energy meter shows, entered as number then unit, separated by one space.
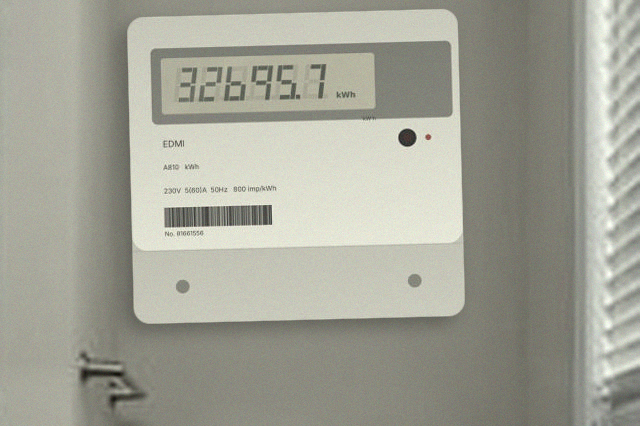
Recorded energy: 32695.7 kWh
